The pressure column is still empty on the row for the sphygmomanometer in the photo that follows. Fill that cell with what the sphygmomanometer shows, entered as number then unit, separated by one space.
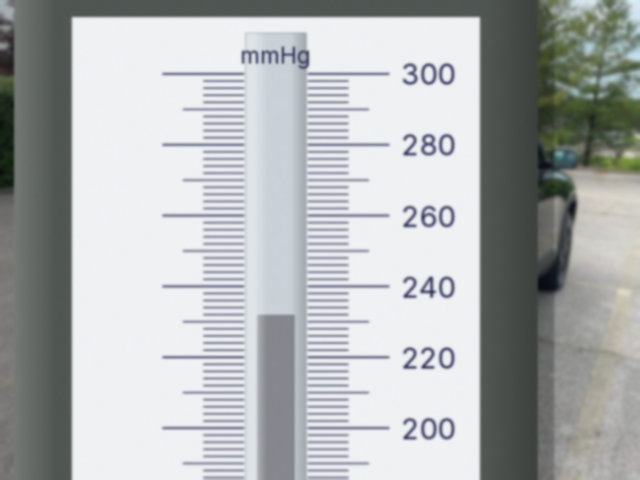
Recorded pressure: 232 mmHg
